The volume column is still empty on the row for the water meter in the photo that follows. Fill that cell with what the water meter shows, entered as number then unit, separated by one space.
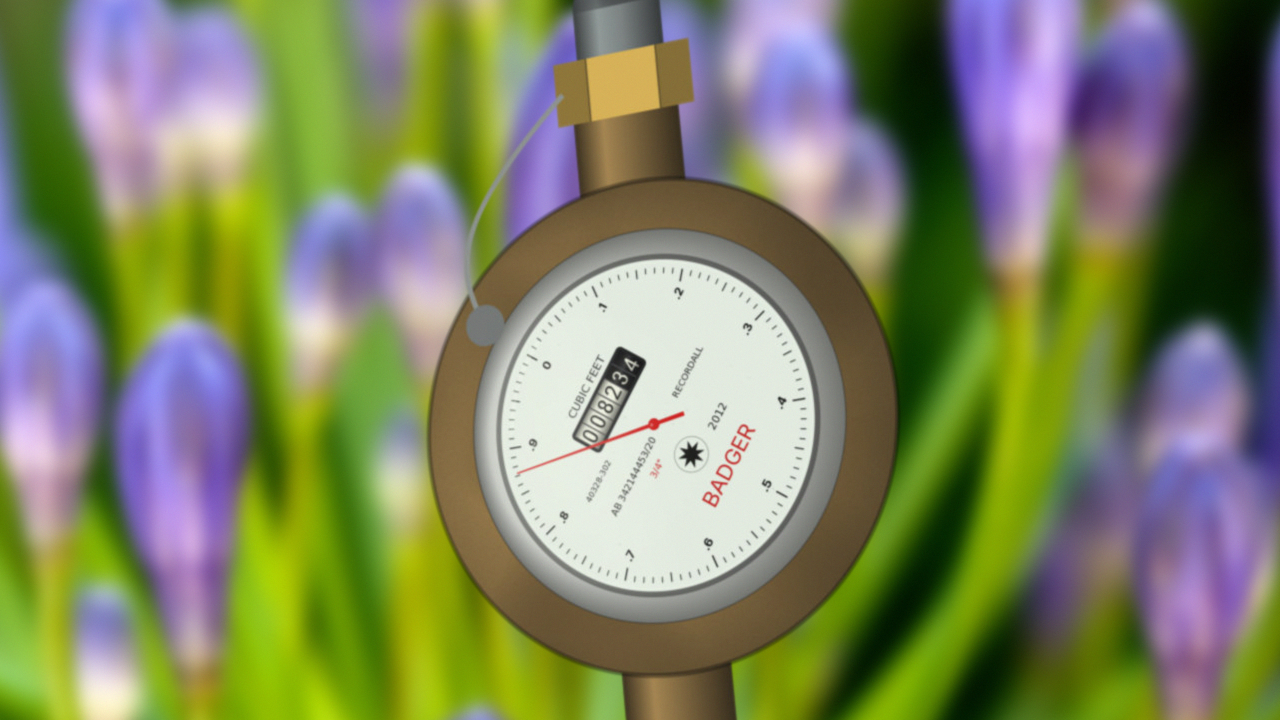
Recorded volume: 8233.87 ft³
